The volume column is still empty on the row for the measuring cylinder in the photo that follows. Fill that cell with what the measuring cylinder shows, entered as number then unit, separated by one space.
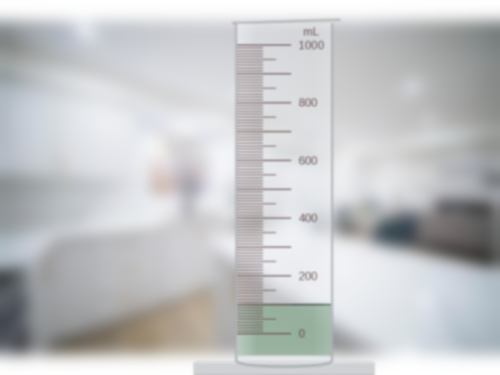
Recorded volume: 100 mL
